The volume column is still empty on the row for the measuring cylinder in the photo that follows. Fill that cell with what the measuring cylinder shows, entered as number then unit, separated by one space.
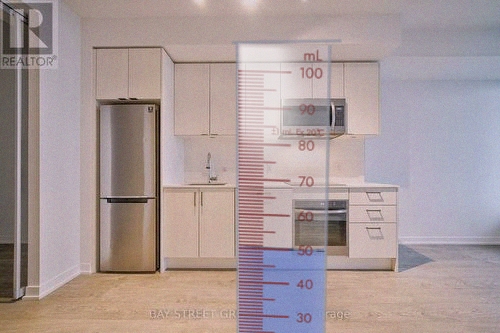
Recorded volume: 50 mL
